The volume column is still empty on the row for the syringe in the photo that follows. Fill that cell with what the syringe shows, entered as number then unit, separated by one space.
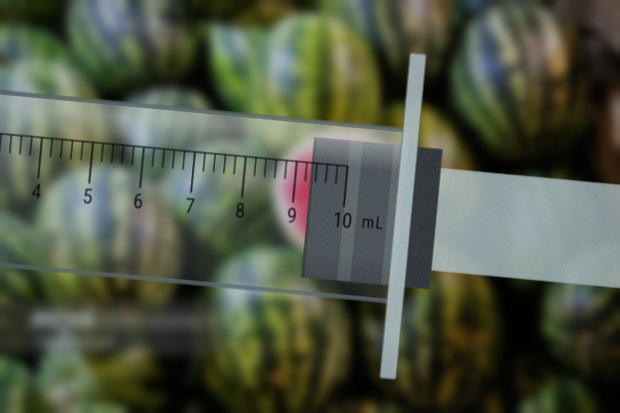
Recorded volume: 9.3 mL
